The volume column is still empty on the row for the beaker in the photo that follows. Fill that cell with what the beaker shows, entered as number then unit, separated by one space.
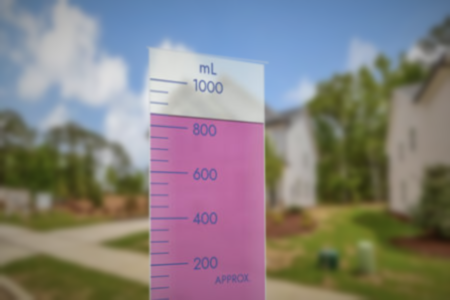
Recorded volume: 850 mL
